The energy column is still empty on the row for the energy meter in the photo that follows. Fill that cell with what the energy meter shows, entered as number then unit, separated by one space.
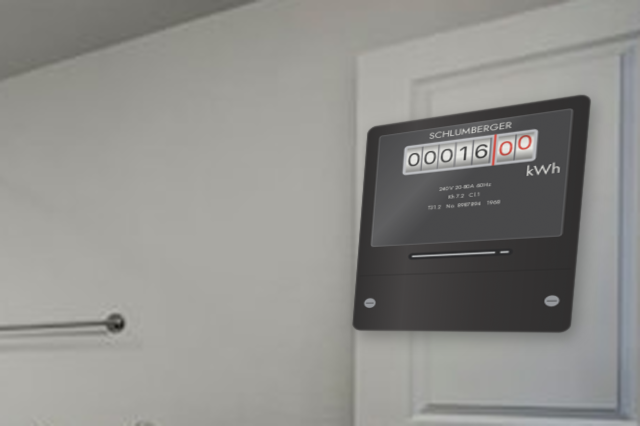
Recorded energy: 16.00 kWh
